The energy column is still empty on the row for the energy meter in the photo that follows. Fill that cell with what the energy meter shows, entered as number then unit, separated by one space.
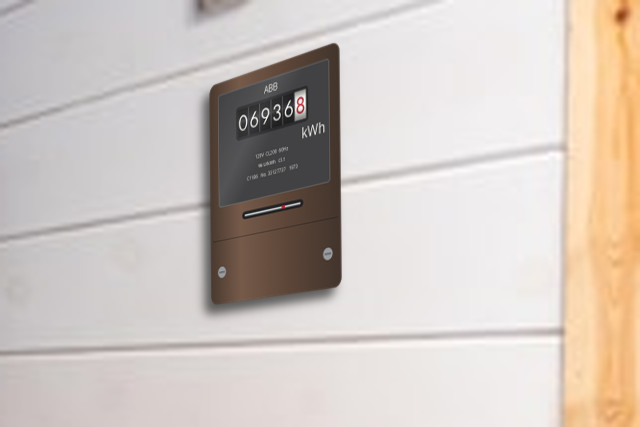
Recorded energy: 6936.8 kWh
